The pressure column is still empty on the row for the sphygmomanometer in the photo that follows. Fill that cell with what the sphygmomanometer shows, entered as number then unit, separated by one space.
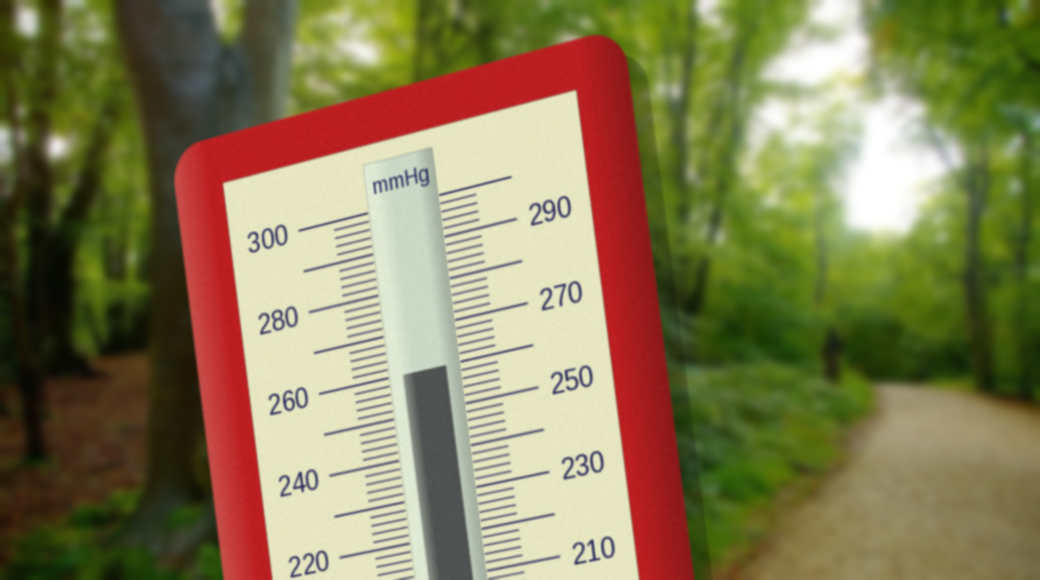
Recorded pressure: 260 mmHg
